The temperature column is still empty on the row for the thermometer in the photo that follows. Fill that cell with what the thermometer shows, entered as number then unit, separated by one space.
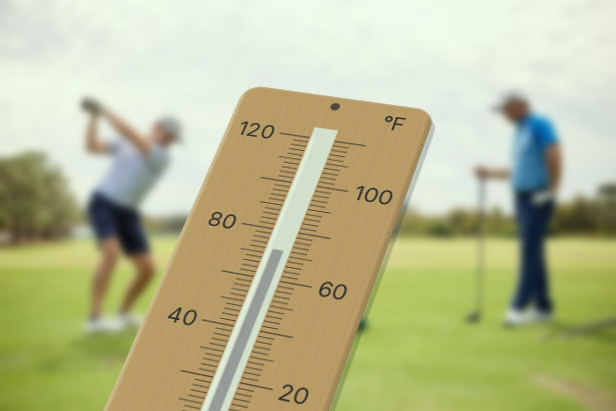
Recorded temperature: 72 °F
